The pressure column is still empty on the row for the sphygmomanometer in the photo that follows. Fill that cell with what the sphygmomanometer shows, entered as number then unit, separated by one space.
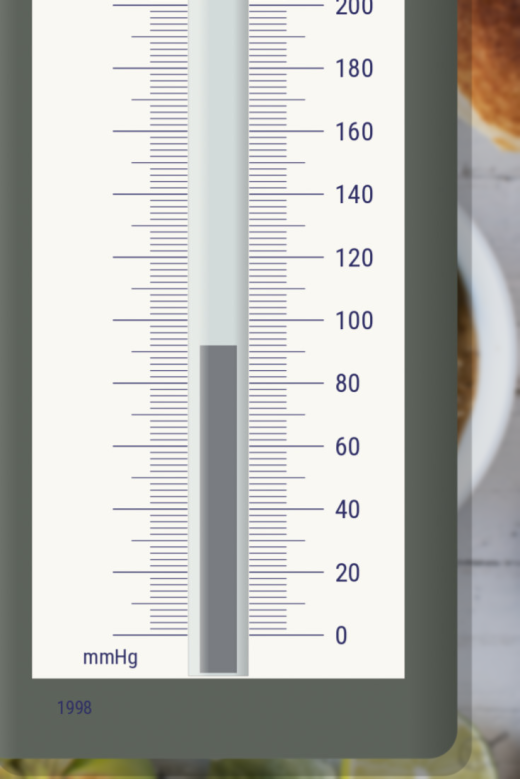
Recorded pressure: 92 mmHg
